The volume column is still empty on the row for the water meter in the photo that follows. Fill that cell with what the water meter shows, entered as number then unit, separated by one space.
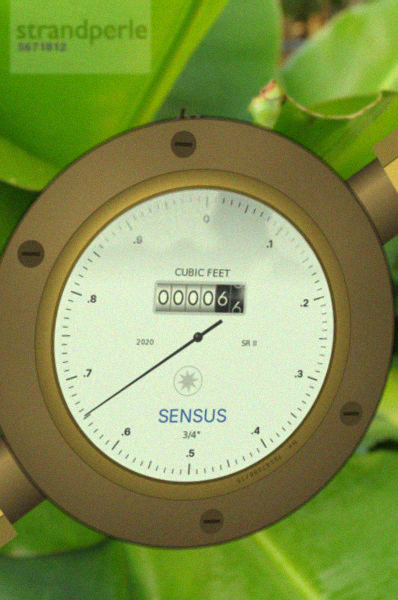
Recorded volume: 65.65 ft³
